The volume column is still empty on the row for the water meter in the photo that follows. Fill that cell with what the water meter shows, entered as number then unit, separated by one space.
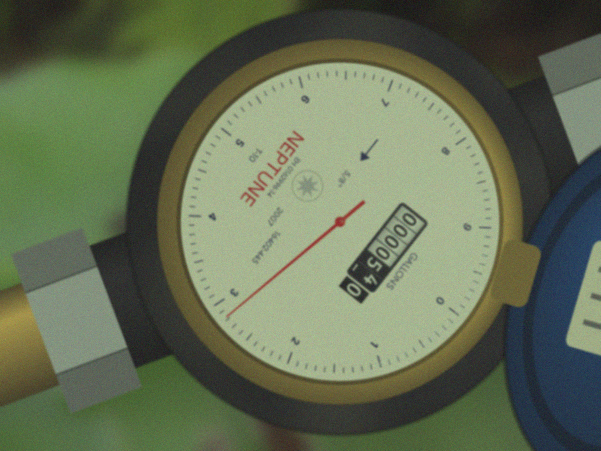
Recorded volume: 542.8 gal
